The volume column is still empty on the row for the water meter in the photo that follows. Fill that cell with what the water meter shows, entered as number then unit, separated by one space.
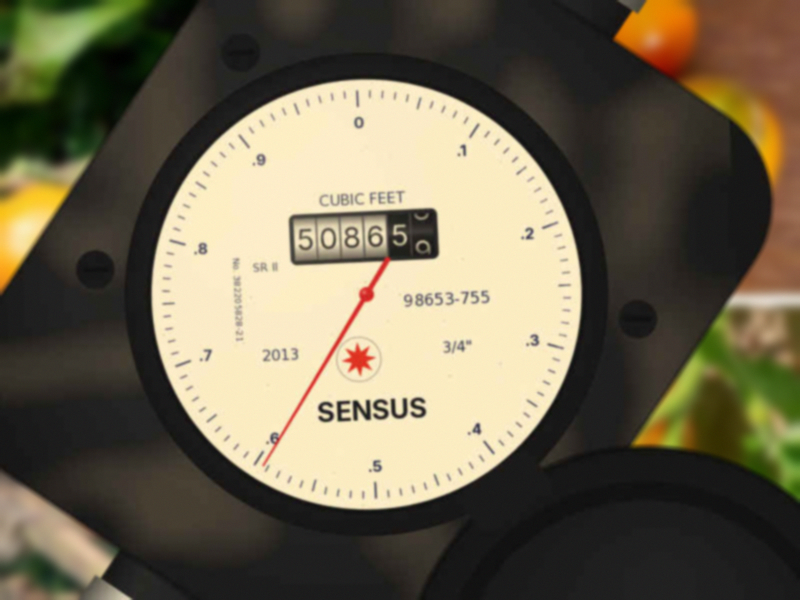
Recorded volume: 508658.59 ft³
